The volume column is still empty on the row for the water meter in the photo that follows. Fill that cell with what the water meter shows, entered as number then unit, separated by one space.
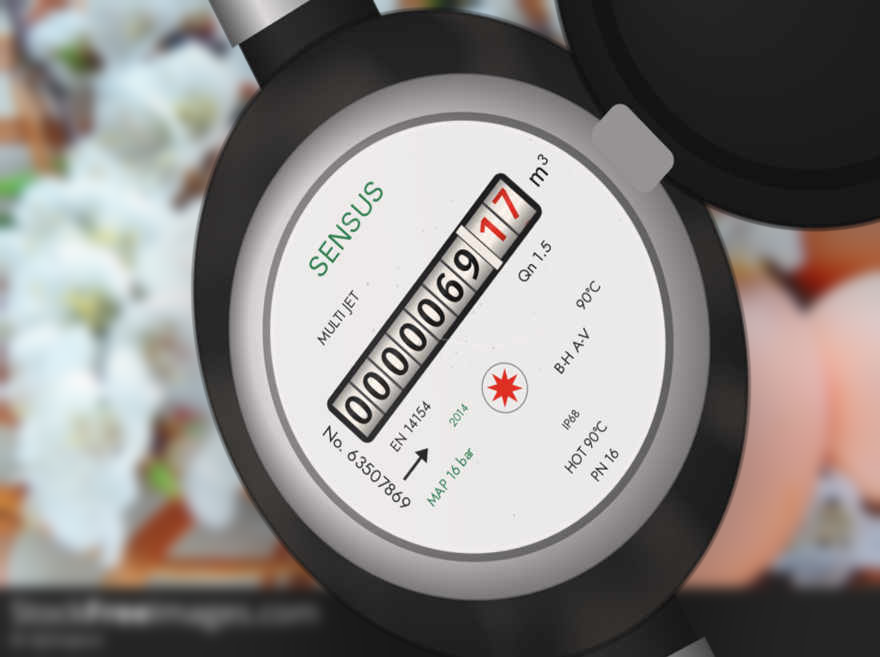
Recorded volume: 69.17 m³
